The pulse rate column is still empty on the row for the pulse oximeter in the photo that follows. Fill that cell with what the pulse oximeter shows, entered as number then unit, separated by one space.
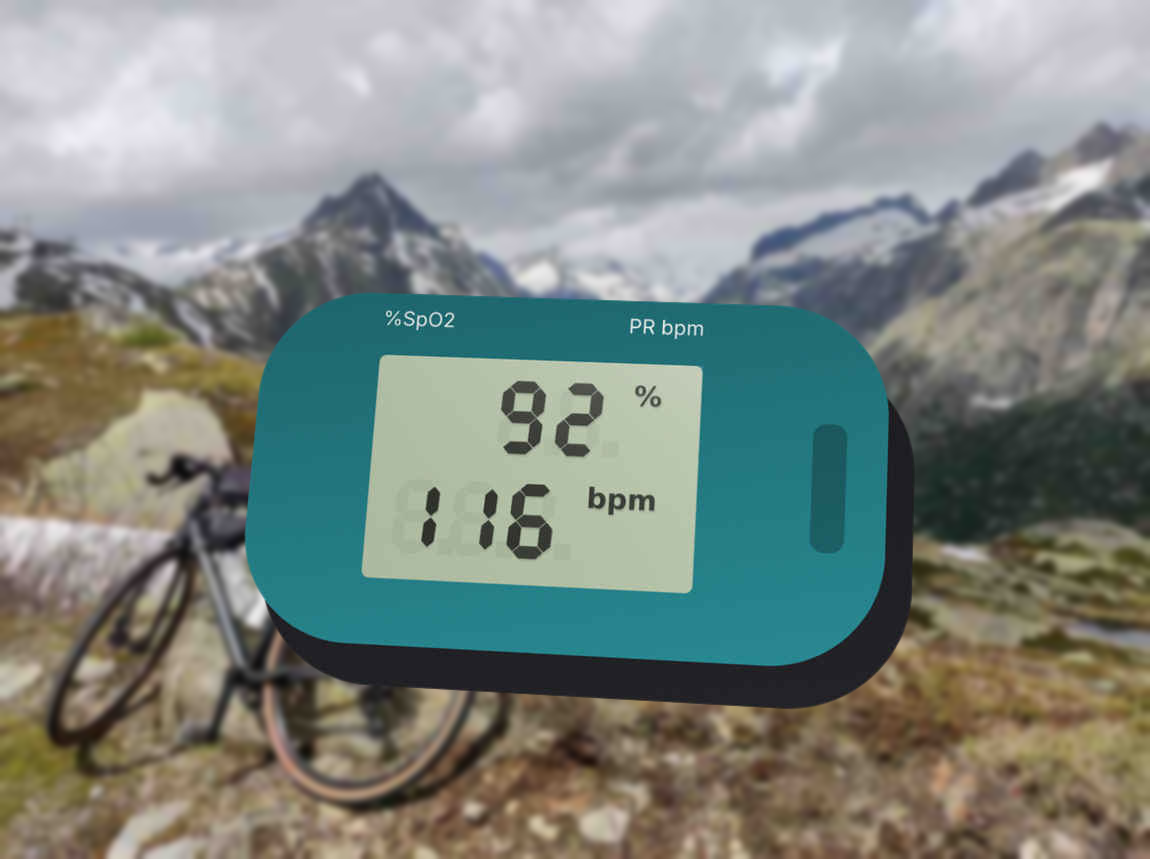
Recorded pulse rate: 116 bpm
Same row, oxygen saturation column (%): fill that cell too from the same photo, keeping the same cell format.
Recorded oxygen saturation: 92 %
